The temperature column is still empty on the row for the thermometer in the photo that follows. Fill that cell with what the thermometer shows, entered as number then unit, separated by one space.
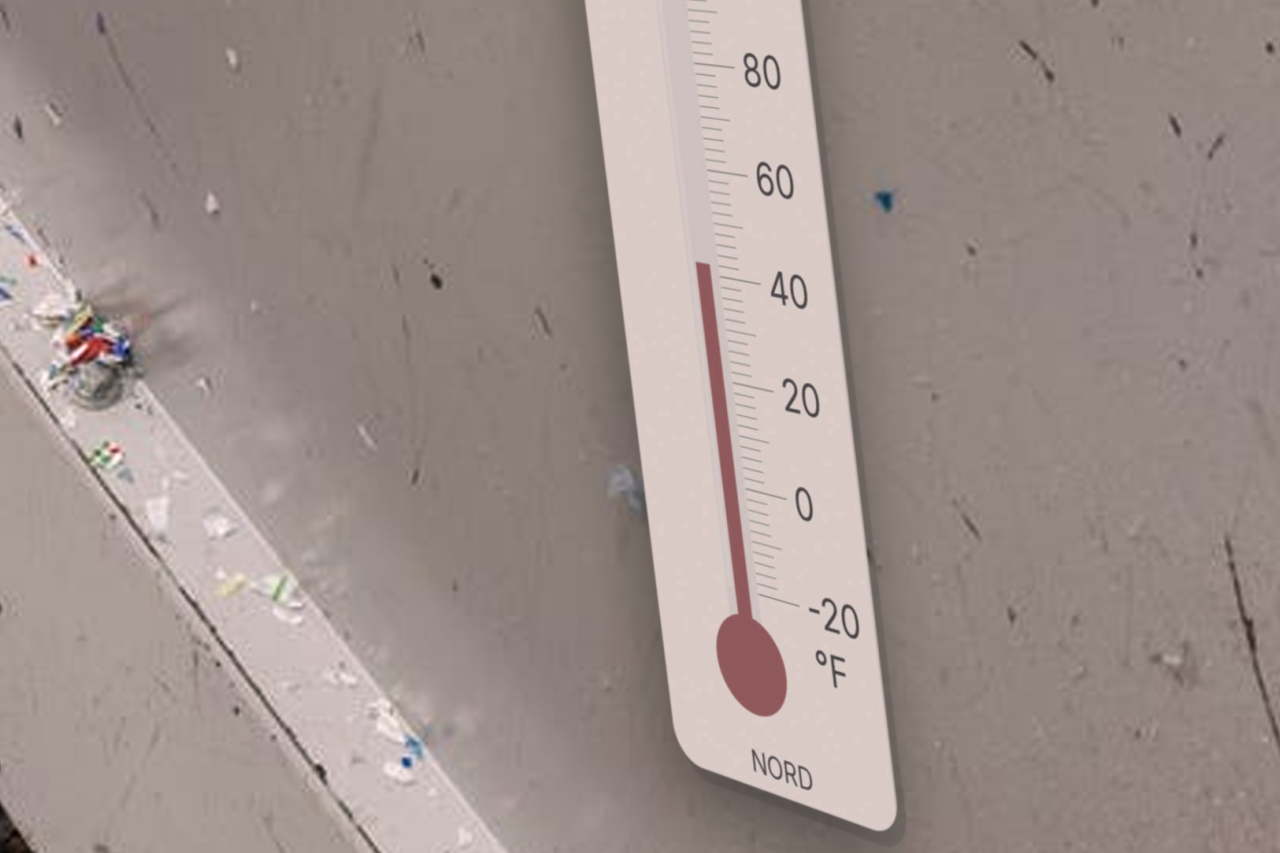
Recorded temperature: 42 °F
